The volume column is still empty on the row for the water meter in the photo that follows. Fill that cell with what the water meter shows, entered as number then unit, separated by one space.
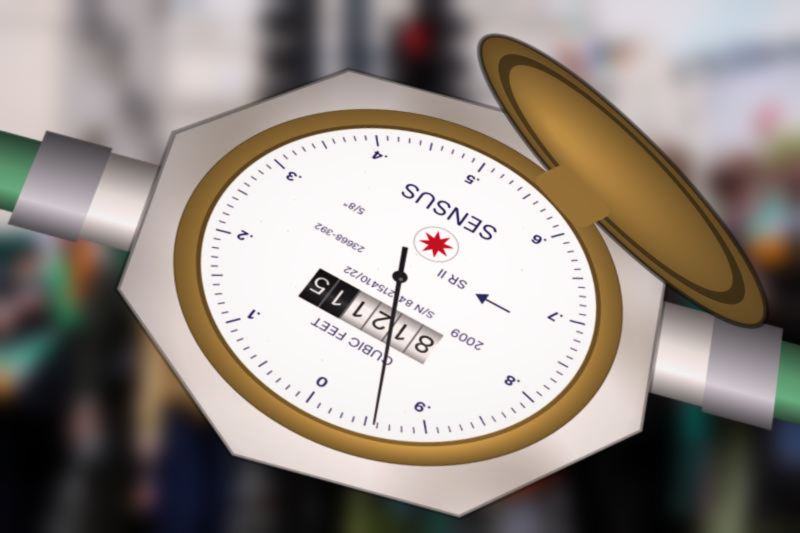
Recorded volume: 812114.94 ft³
